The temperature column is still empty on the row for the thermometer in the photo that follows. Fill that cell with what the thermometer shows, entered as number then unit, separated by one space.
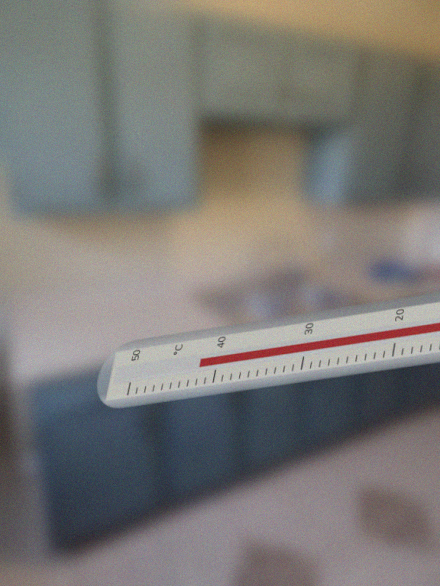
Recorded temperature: 42 °C
